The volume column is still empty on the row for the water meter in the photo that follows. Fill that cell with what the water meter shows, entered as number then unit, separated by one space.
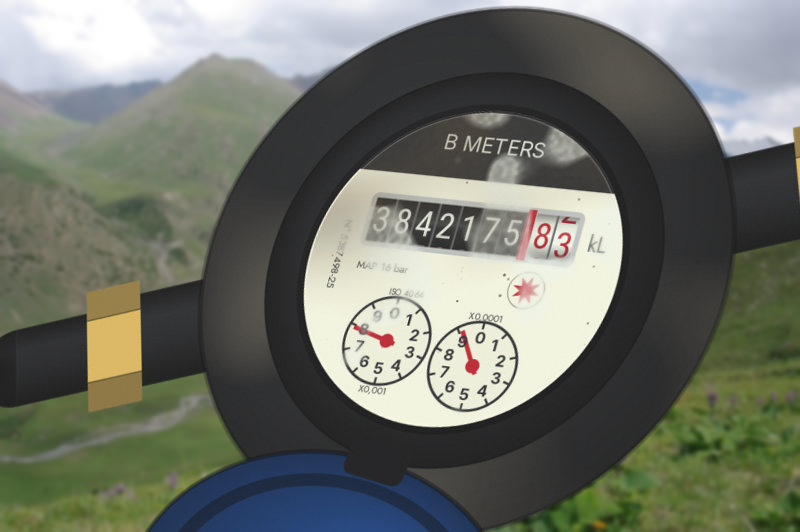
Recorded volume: 3842175.8279 kL
